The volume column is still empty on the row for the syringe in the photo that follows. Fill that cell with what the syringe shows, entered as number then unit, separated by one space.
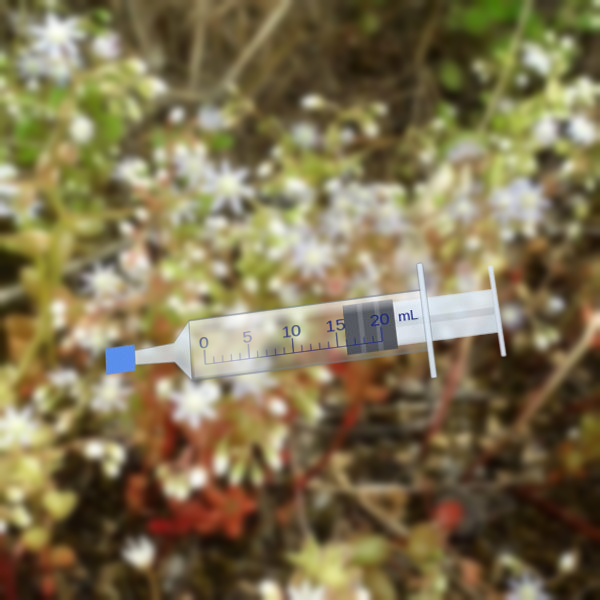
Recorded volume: 16 mL
